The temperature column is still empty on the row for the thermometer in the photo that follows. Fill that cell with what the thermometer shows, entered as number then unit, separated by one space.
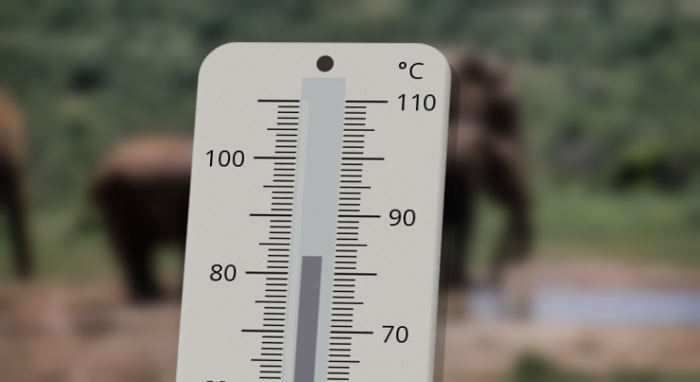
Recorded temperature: 83 °C
